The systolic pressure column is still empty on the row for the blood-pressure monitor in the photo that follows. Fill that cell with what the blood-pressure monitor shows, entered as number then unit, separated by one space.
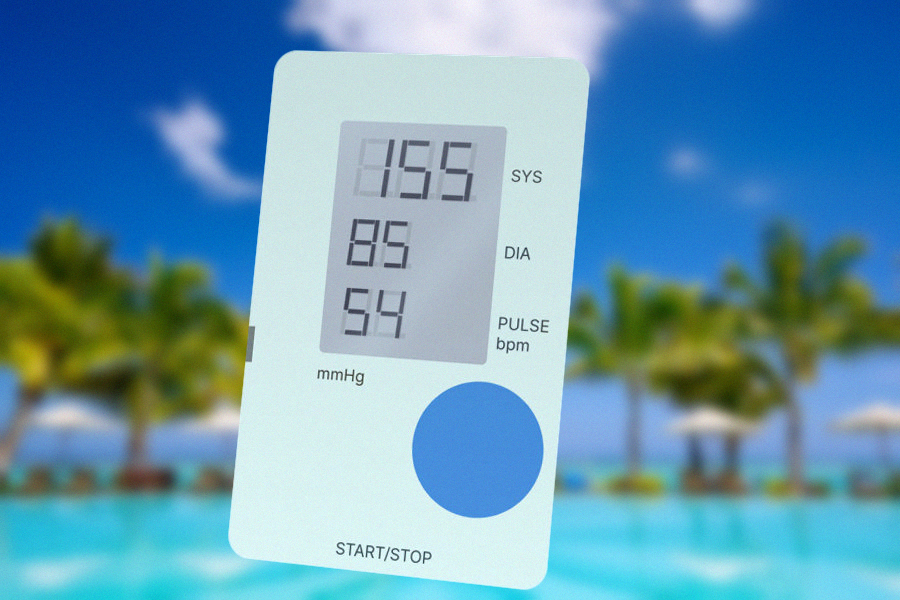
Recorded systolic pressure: 155 mmHg
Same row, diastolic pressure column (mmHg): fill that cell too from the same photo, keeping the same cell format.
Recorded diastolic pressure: 85 mmHg
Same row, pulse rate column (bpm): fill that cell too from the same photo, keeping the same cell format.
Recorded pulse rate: 54 bpm
